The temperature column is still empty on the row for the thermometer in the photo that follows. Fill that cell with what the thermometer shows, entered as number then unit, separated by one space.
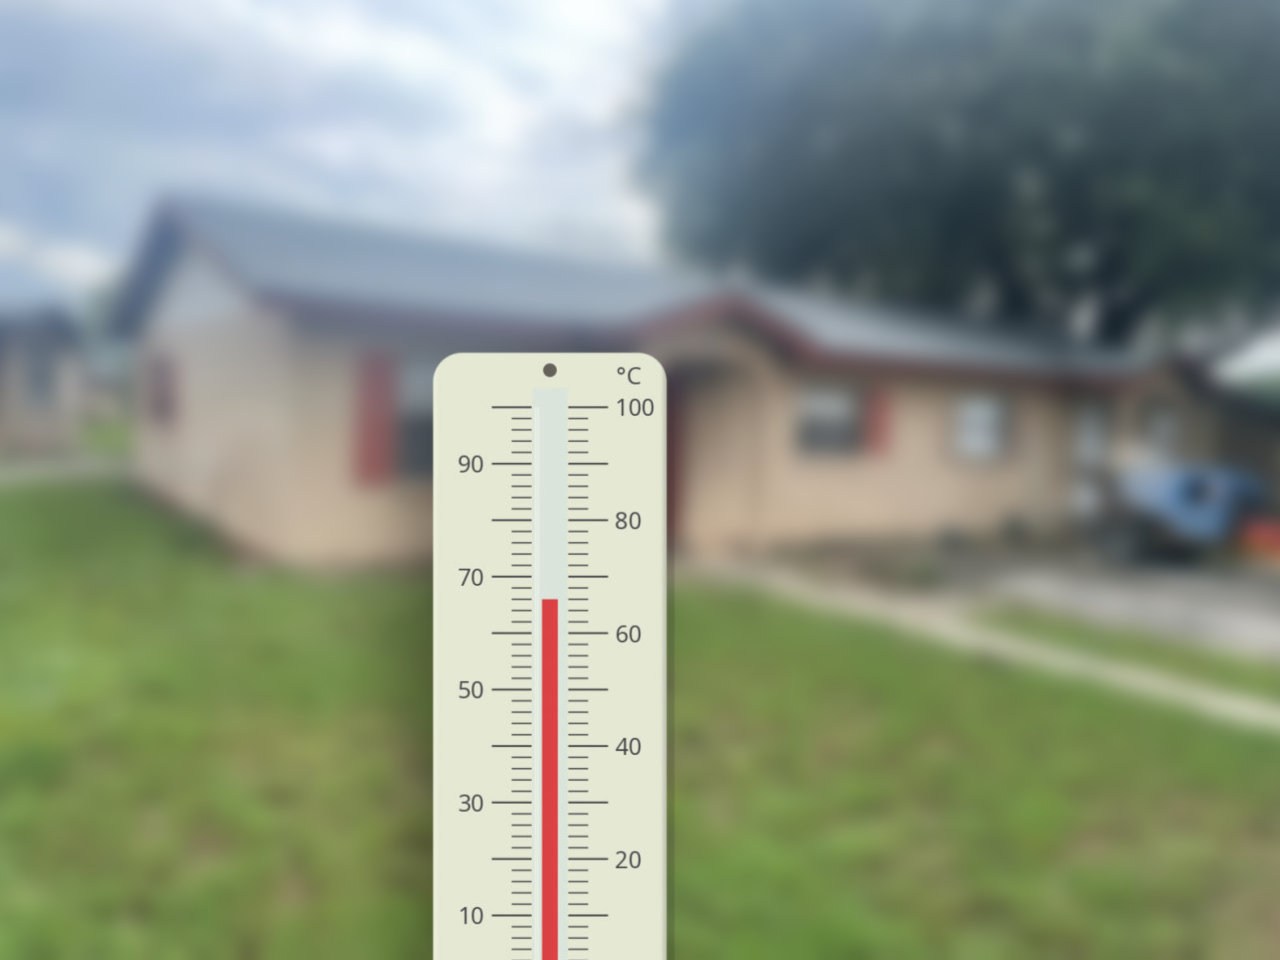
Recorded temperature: 66 °C
